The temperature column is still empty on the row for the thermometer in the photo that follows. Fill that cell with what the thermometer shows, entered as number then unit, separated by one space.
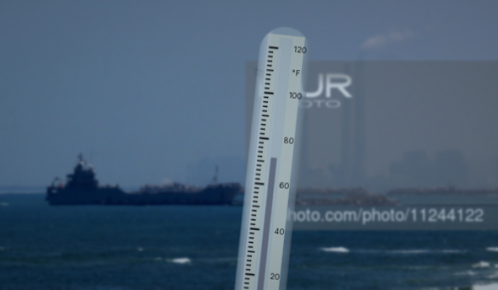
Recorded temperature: 72 °F
